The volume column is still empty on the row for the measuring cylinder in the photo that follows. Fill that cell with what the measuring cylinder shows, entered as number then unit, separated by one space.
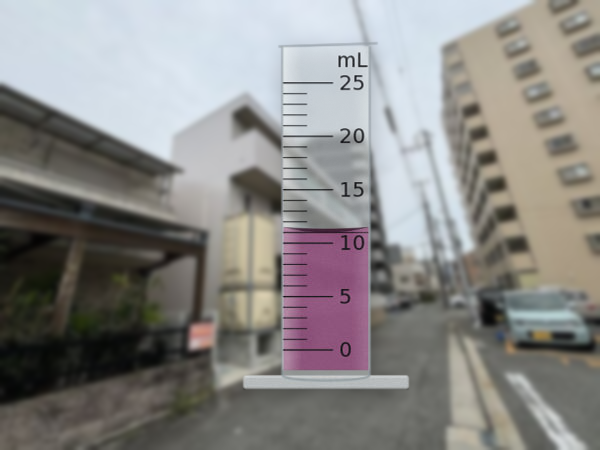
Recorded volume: 11 mL
